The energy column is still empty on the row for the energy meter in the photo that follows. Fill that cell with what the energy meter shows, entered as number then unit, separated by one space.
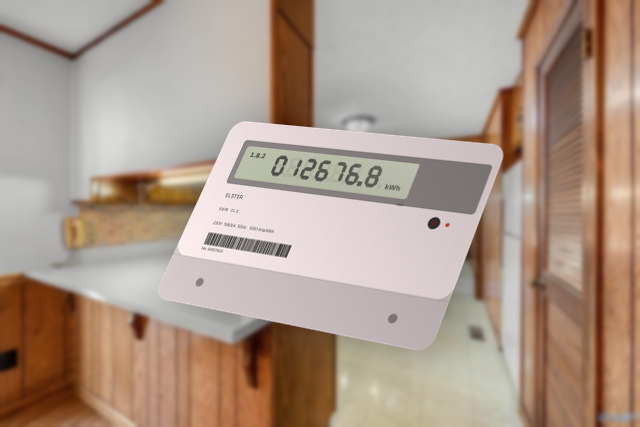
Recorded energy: 12676.8 kWh
